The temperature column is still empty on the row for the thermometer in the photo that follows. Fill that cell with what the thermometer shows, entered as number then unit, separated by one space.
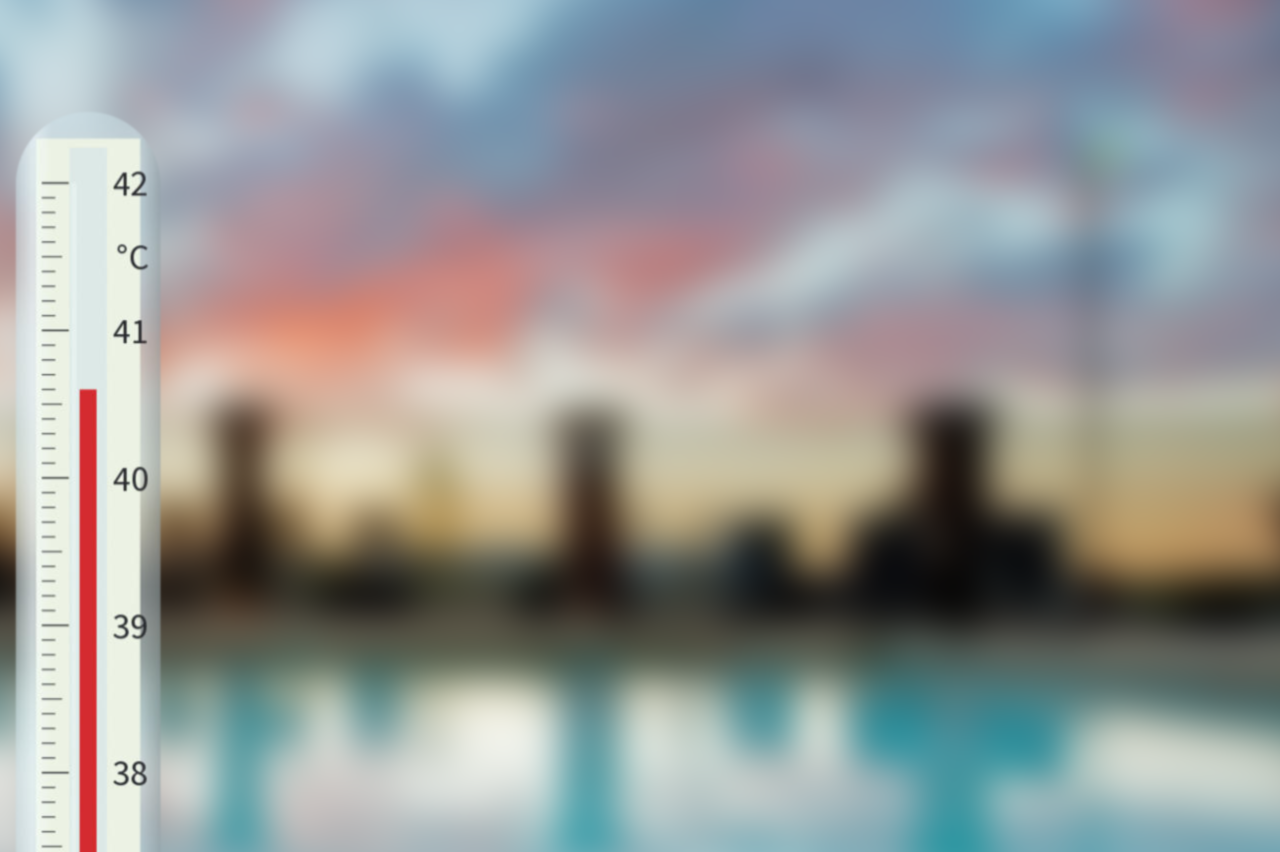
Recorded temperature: 40.6 °C
